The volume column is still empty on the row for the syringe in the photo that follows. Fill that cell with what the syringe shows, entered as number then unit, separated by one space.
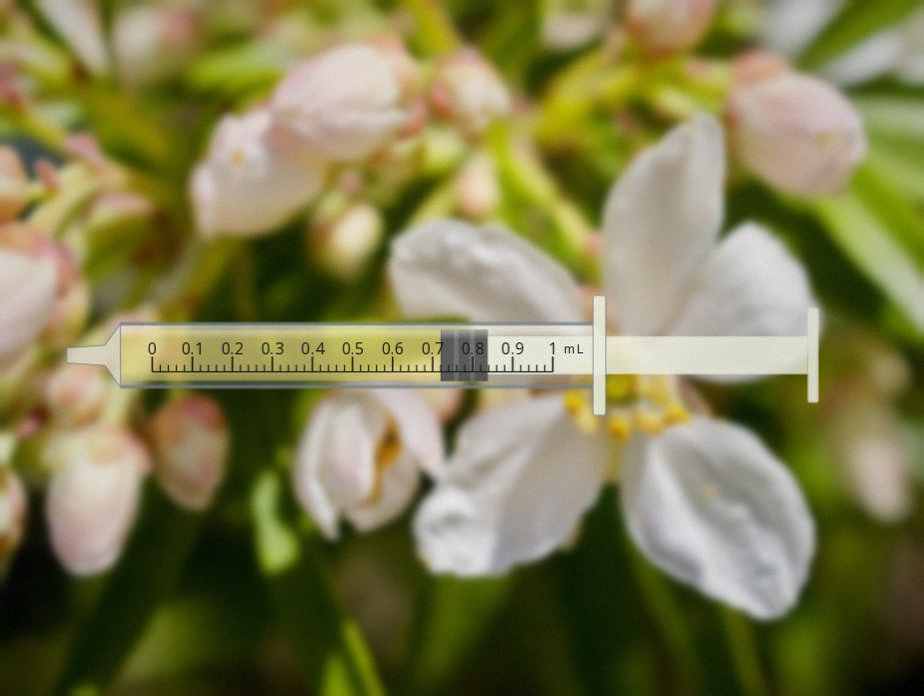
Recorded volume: 0.72 mL
